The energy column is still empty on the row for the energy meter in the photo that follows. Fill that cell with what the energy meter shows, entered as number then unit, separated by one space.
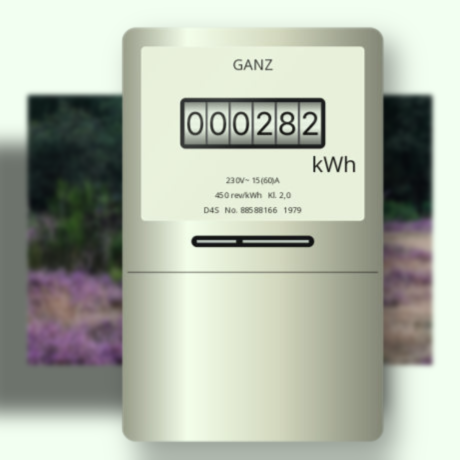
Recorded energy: 282 kWh
